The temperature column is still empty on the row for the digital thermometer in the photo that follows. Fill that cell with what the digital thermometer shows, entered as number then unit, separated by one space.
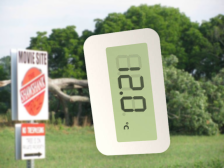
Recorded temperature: 12.0 °C
